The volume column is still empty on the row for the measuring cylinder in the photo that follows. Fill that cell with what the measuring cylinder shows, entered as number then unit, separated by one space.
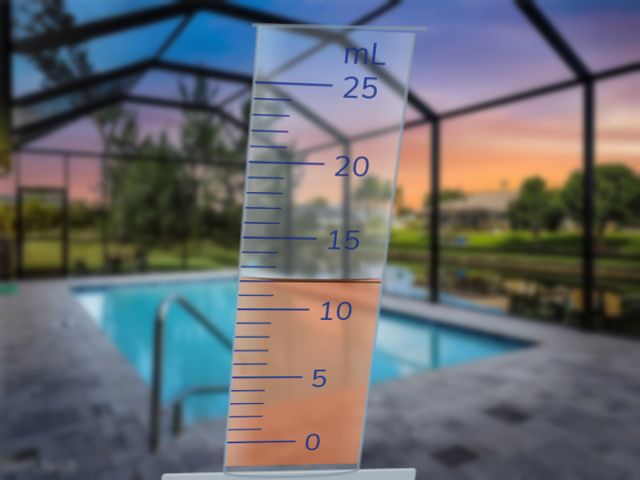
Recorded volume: 12 mL
